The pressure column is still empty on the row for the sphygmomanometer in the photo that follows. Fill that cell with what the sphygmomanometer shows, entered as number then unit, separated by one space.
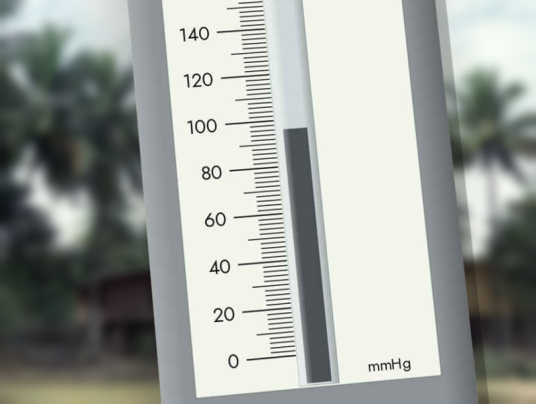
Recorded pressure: 96 mmHg
